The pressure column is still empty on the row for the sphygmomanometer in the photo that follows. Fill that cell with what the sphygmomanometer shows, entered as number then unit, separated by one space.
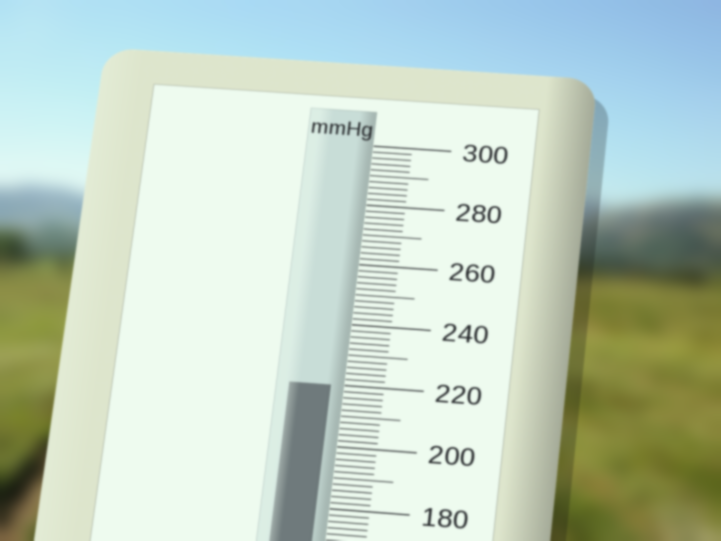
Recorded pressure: 220 mmHg
